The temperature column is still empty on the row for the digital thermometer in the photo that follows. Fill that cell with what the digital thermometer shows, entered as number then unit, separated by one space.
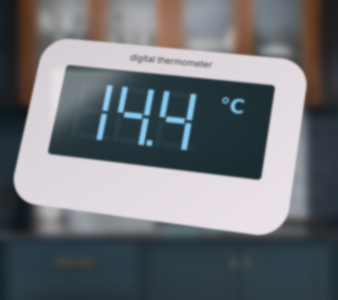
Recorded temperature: 14.4 °C
